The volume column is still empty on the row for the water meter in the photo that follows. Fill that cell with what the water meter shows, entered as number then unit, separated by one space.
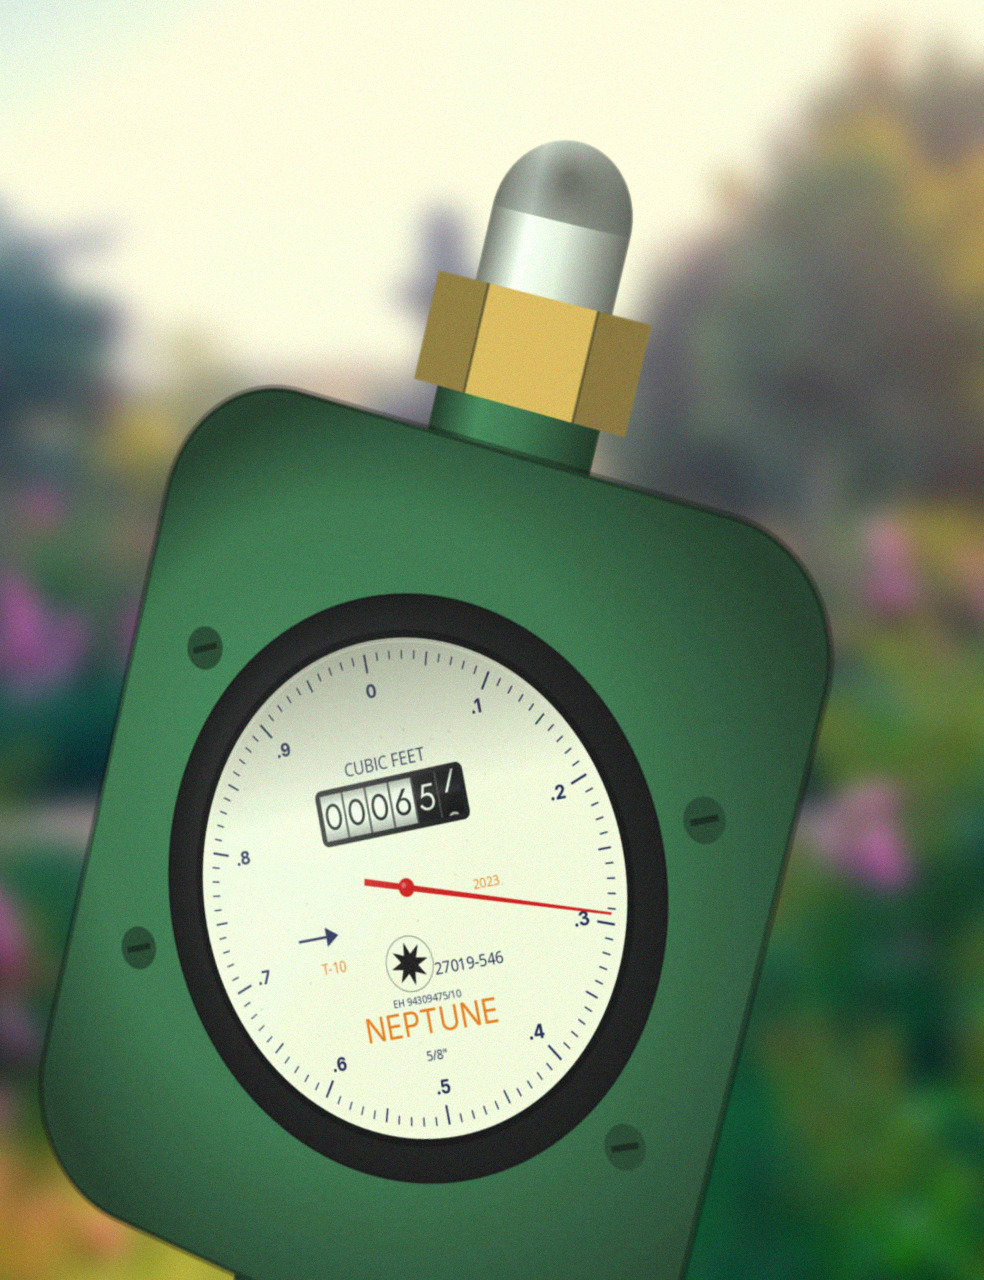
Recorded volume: 657.29 ft³
